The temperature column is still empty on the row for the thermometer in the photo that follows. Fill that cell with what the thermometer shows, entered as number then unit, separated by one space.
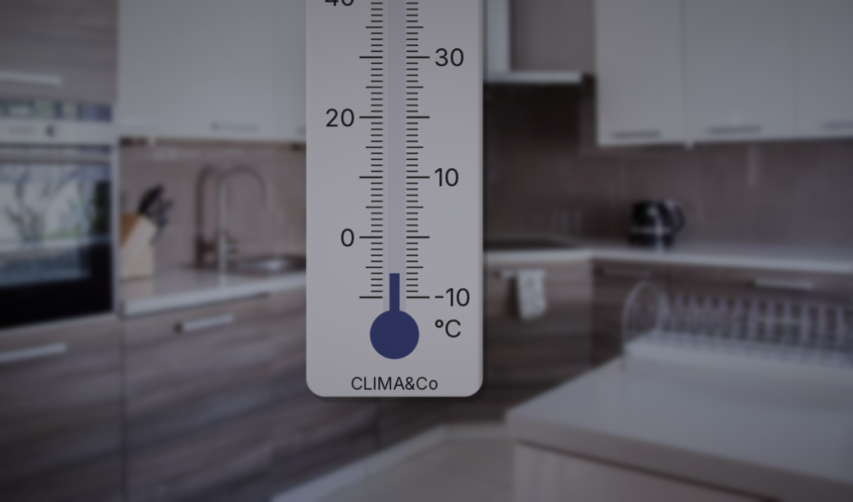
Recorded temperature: -6 °C
